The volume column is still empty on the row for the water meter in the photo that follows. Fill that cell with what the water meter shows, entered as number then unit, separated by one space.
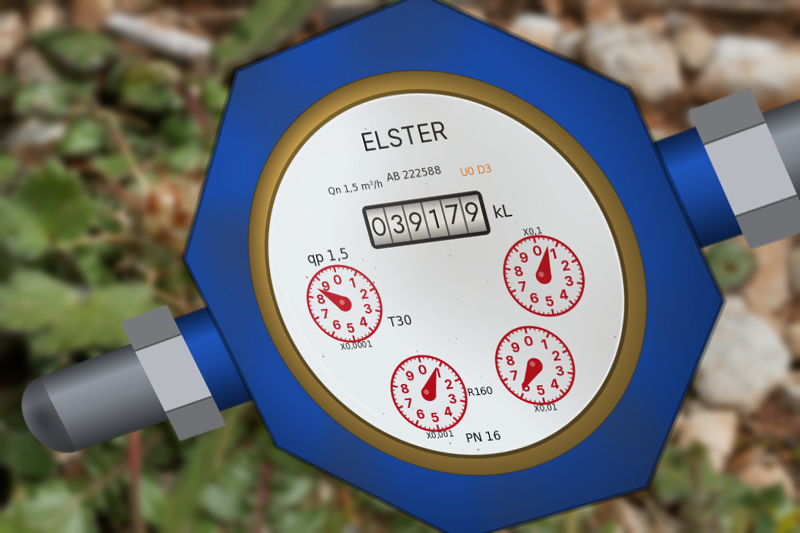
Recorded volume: 39179.0608 kL
